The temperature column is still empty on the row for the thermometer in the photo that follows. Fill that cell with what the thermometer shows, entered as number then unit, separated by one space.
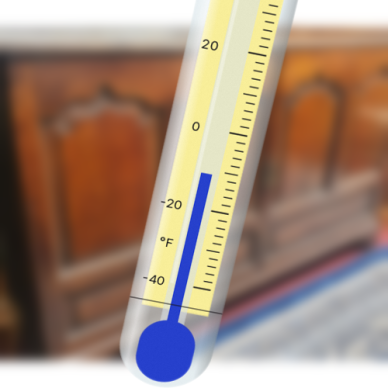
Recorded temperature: -11 °F
